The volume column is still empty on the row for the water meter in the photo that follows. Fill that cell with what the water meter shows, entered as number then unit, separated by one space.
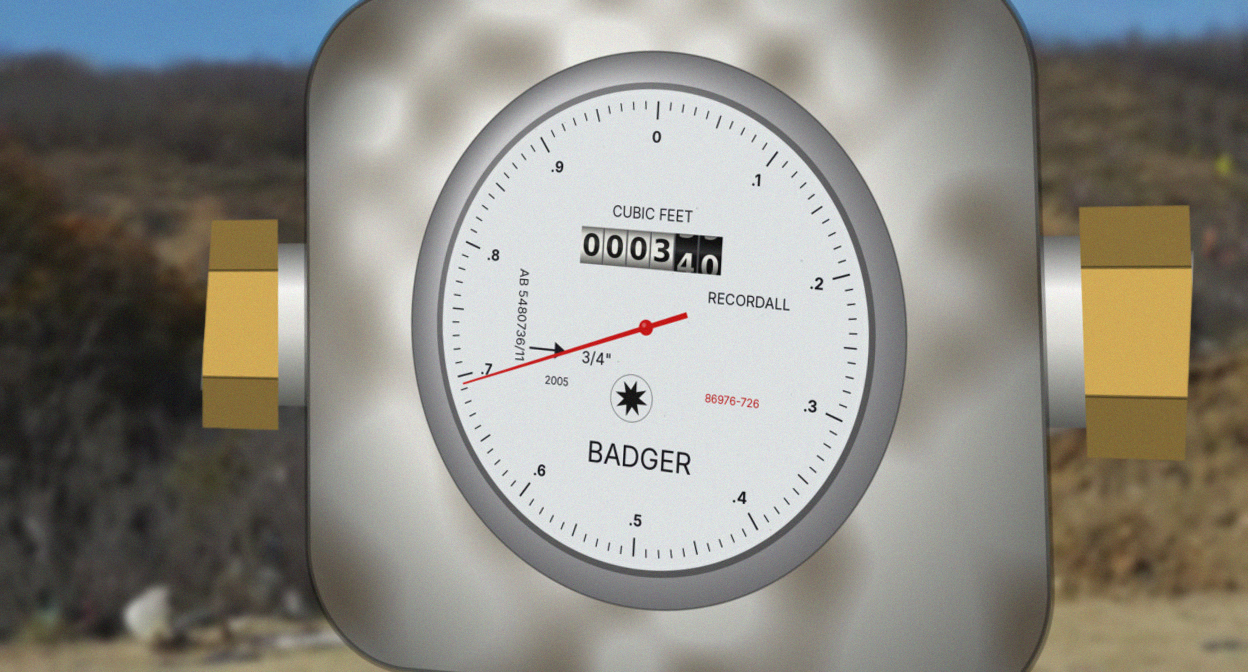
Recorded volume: 339.69 ft³
